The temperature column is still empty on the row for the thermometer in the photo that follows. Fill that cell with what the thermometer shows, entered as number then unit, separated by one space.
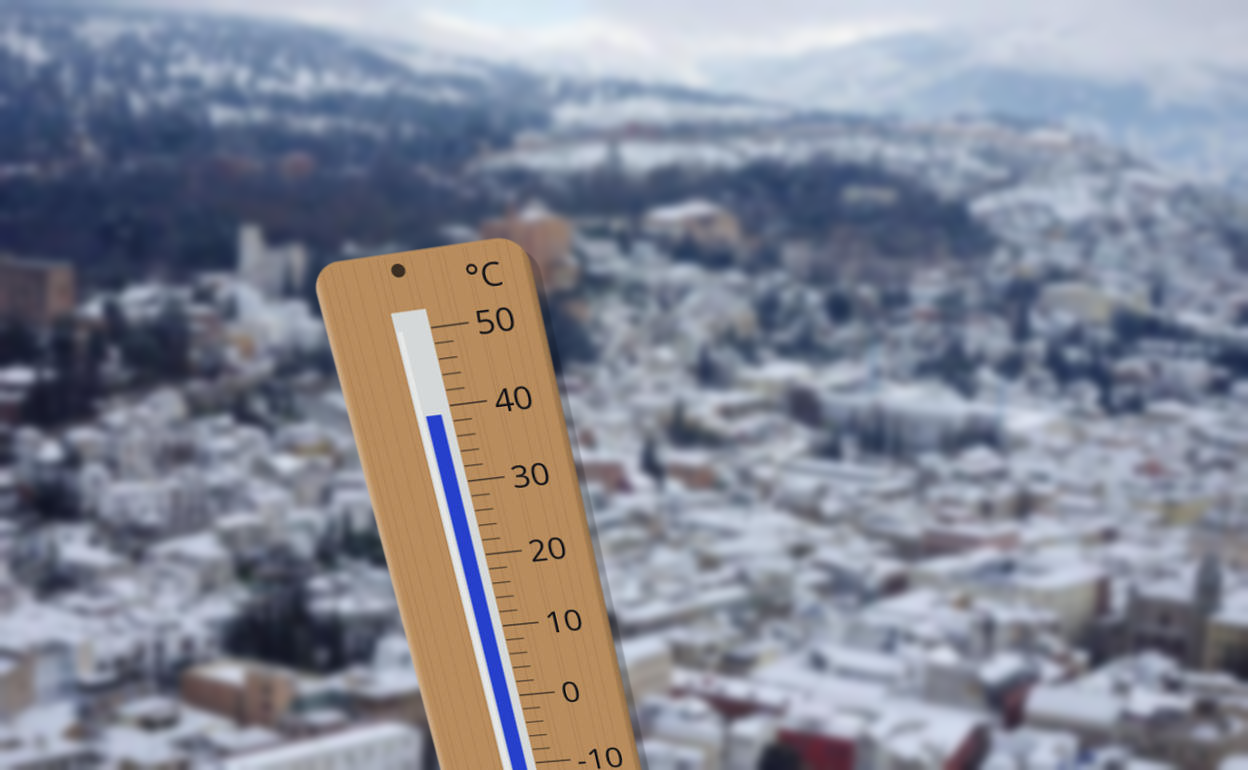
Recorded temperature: 39 °C
